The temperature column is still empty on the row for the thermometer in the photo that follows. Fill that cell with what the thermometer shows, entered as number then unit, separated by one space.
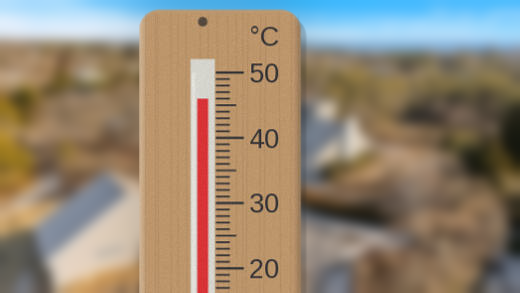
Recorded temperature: 46 °C
